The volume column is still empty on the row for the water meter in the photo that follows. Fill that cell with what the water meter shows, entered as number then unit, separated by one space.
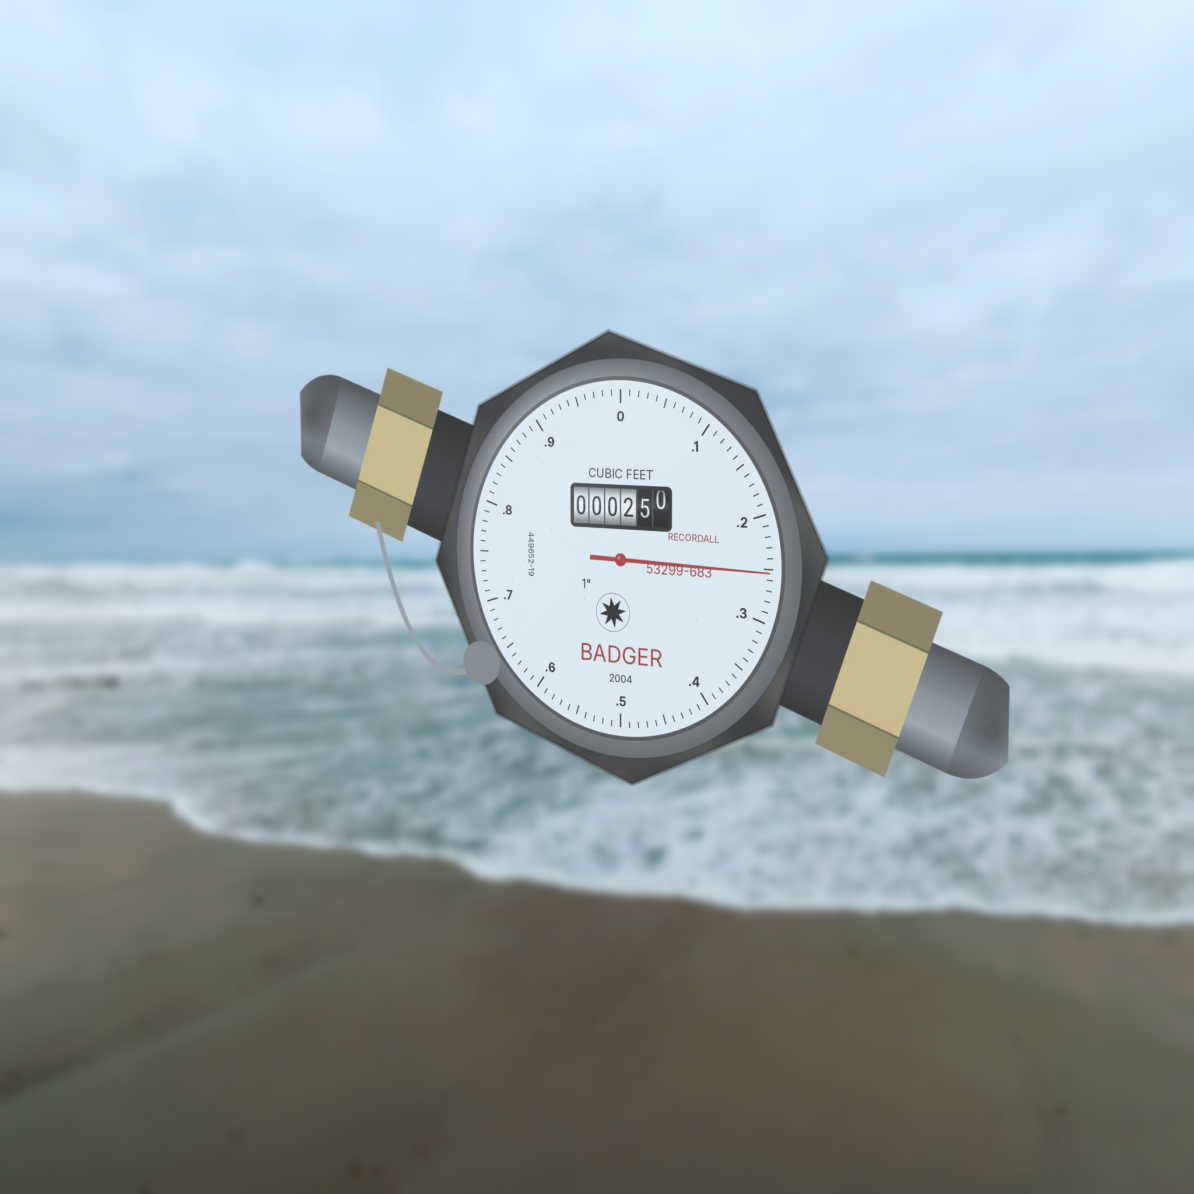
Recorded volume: 250.25 ft³
